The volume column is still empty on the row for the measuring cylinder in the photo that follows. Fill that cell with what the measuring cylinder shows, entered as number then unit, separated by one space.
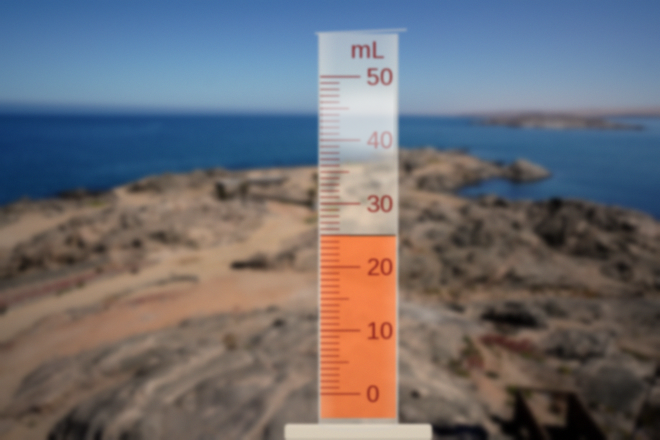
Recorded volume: 25 mL
